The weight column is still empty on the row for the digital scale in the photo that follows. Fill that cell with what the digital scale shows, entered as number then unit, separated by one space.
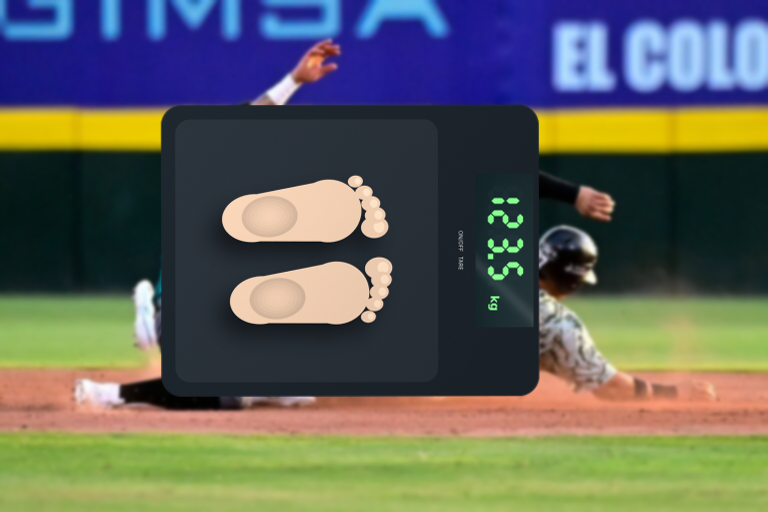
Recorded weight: 123.5 kg
